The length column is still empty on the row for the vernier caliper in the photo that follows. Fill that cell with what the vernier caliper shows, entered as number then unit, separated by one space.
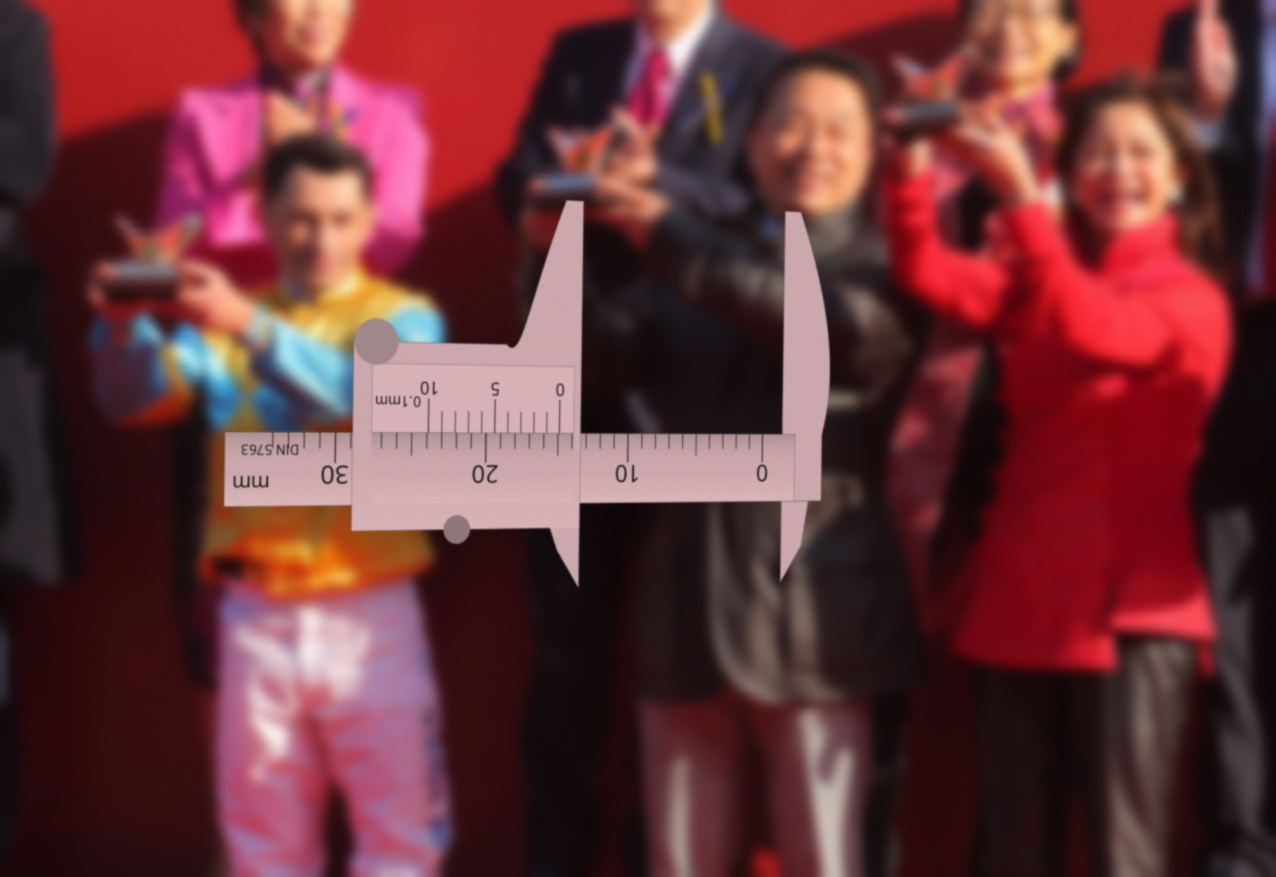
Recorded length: 14.9 mm
